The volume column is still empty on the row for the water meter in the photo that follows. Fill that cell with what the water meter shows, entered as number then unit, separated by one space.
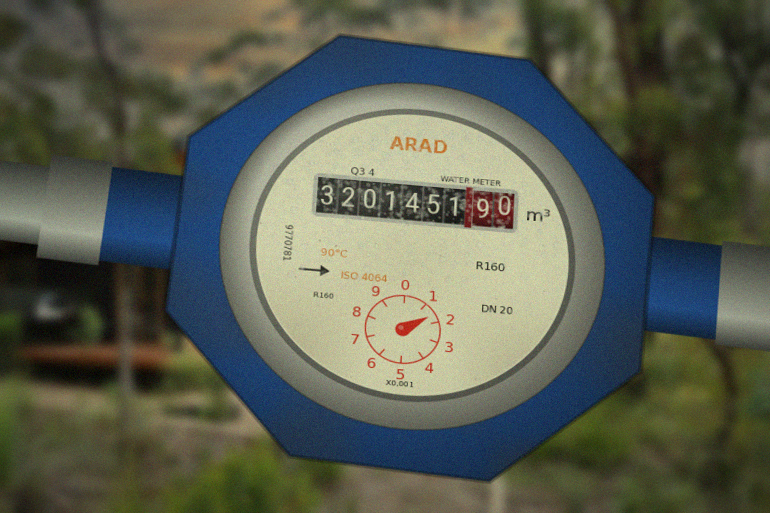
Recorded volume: 3201451.901 m³
